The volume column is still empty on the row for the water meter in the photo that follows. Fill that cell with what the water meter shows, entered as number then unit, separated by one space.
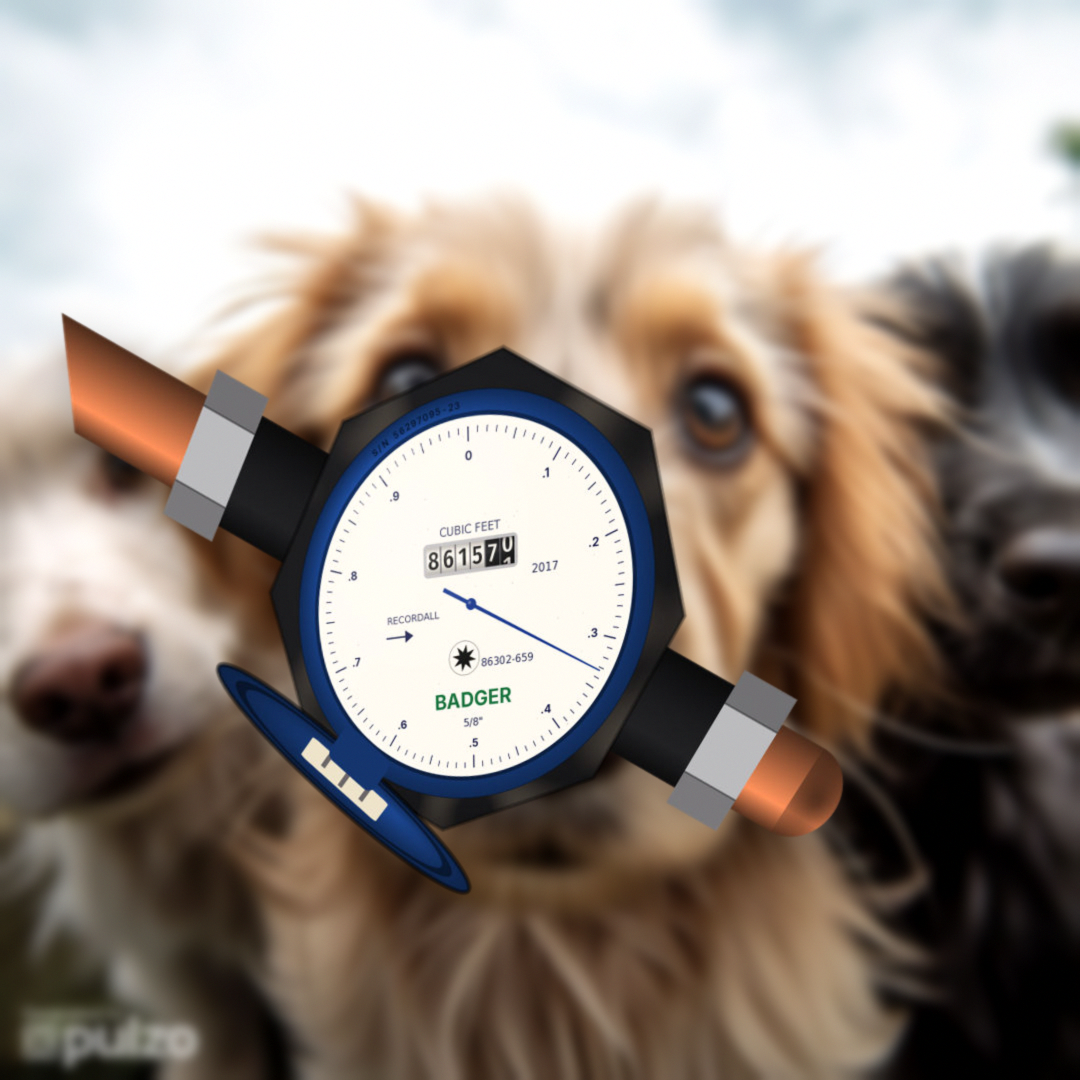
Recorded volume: 861570.33 ft³
